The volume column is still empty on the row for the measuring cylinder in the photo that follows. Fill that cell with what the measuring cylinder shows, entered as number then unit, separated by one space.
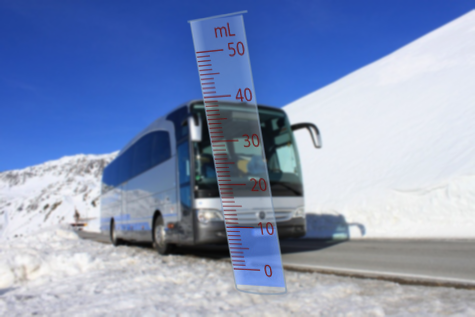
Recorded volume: 10 mL
